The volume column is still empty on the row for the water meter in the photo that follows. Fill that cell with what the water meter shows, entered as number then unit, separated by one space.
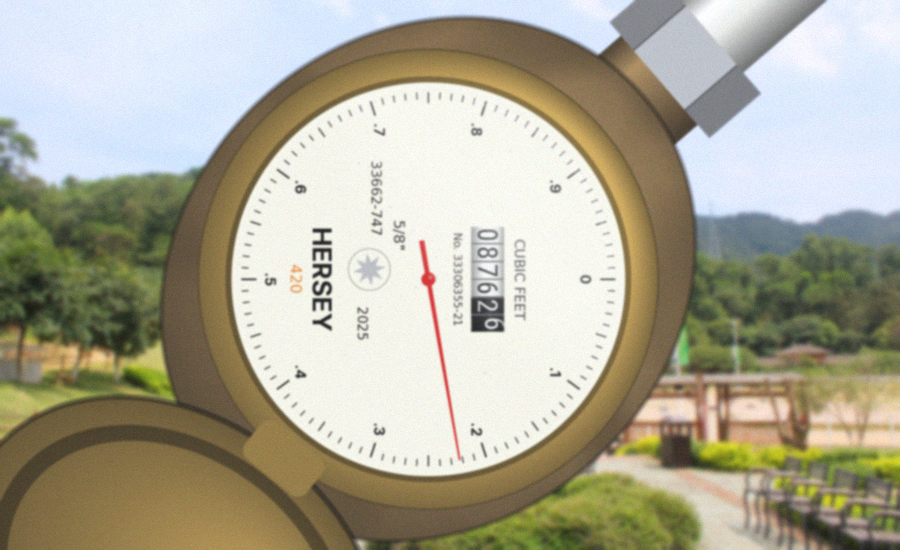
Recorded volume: 87626.22 ft³
